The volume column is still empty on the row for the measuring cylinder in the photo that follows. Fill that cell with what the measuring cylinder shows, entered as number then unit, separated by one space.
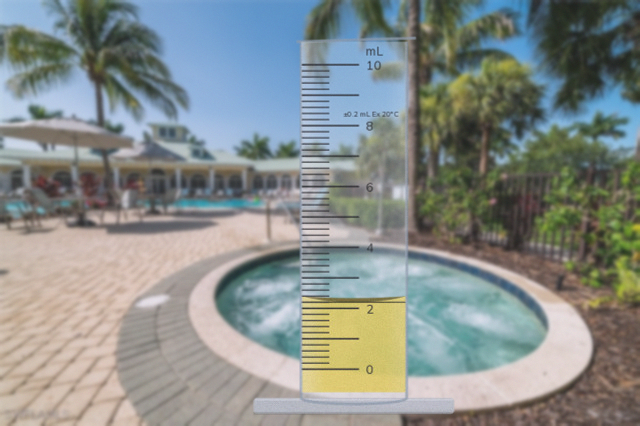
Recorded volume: 2.2 mL
